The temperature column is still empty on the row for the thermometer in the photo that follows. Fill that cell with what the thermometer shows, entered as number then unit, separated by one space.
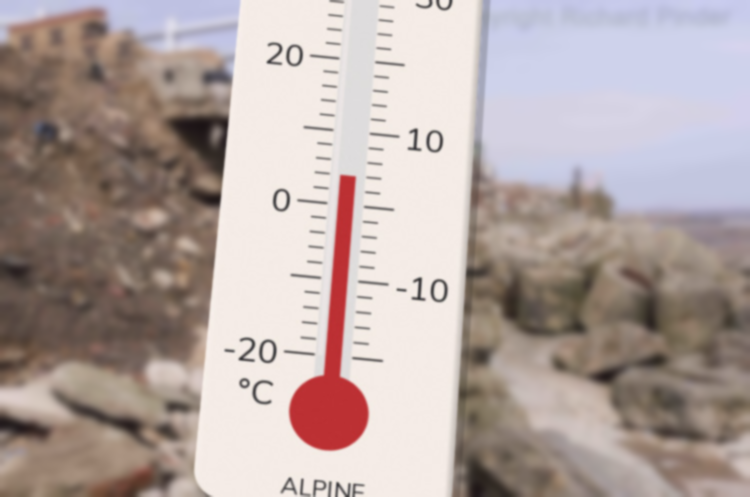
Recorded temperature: 4 °C
